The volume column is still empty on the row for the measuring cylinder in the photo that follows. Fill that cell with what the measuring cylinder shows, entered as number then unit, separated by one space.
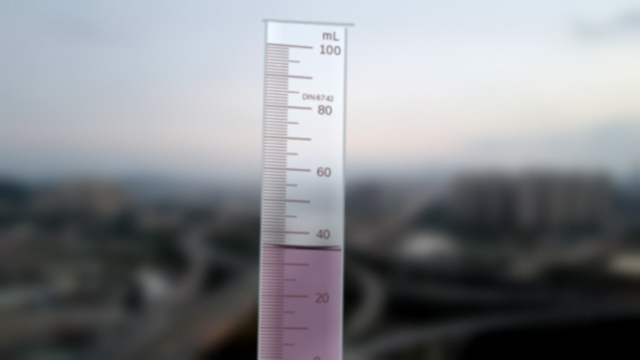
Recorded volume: 35 mL
